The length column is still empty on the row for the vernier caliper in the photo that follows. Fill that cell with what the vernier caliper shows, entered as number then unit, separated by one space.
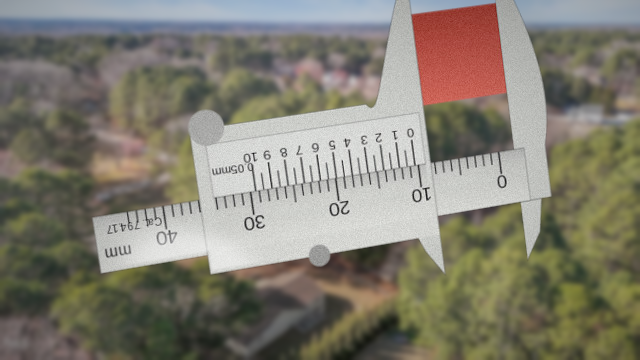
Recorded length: 10.4 mm
